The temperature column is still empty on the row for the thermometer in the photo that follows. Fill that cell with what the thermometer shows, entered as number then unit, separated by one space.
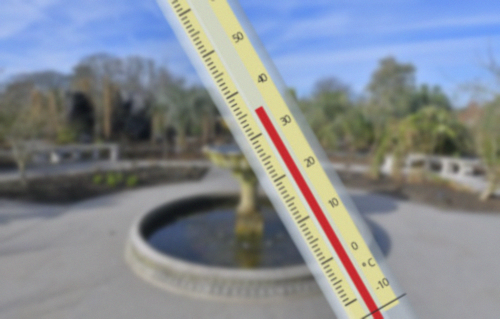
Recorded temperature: 35 °C
